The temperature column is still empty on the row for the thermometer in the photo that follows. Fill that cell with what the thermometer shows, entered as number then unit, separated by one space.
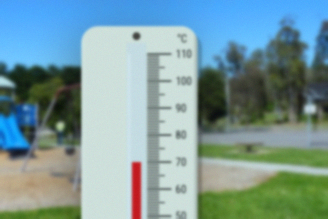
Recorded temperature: 70 °C
